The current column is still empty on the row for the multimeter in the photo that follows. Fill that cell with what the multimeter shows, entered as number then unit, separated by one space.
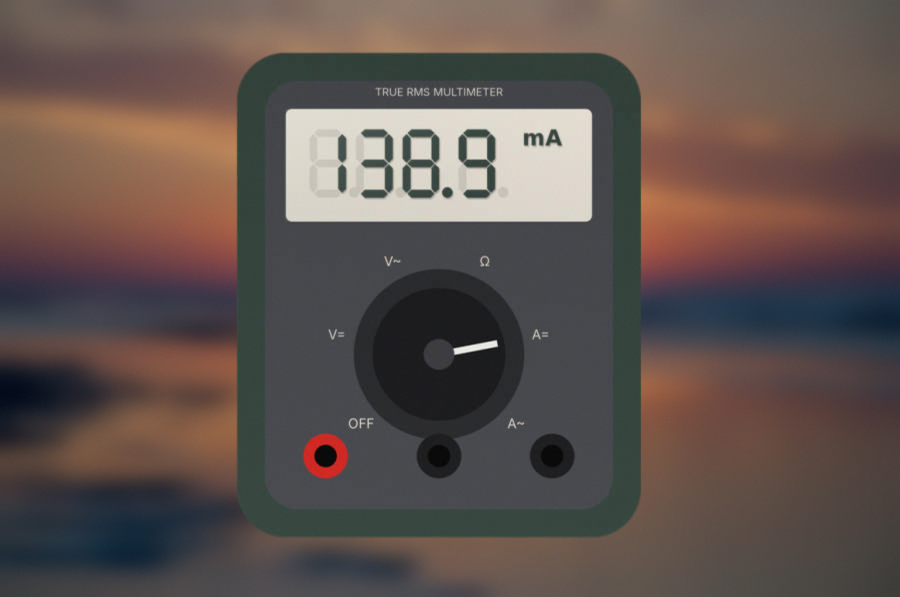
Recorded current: 138.9 mA
